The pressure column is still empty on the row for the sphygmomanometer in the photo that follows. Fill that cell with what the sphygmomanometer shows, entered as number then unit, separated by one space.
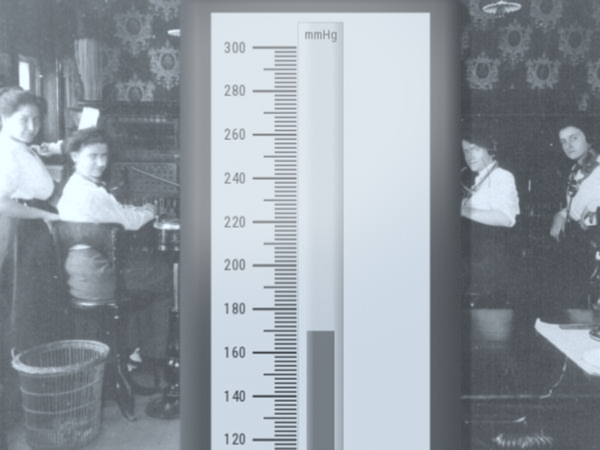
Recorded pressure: 170 mmHg
